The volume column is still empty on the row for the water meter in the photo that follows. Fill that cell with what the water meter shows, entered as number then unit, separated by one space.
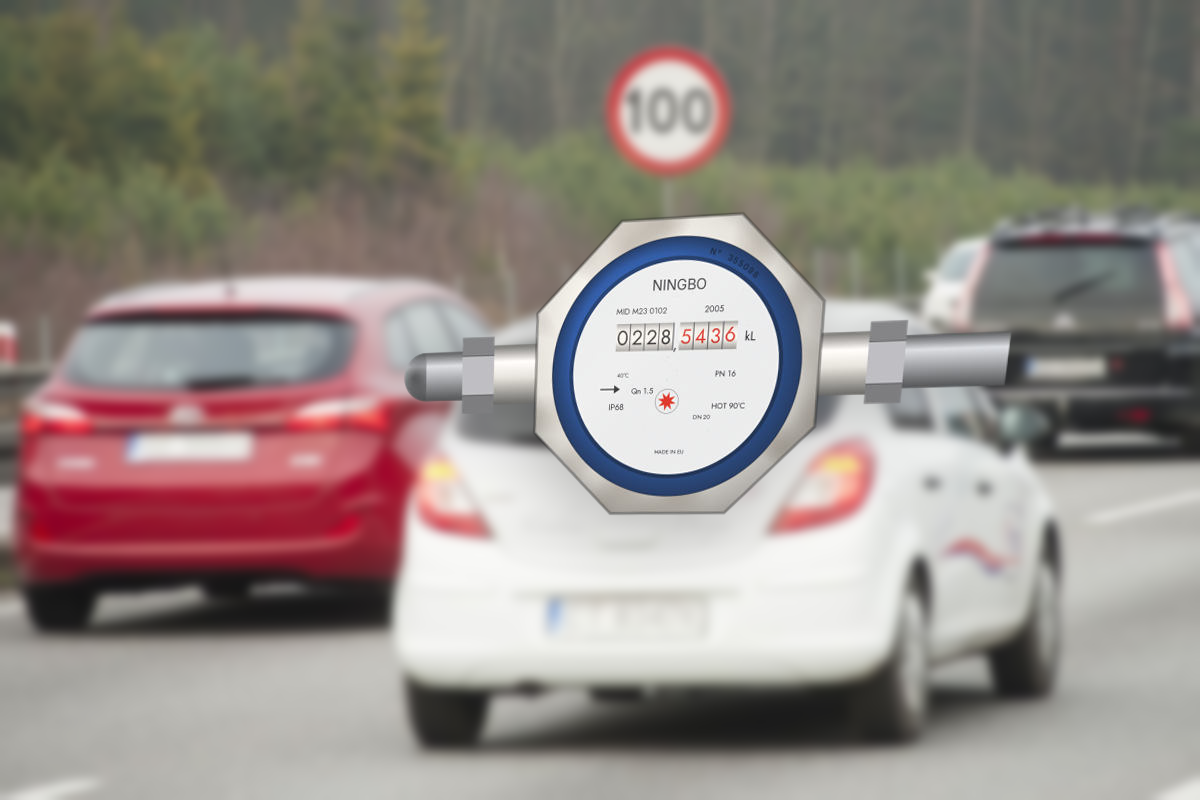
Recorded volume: 228.5436 kL
